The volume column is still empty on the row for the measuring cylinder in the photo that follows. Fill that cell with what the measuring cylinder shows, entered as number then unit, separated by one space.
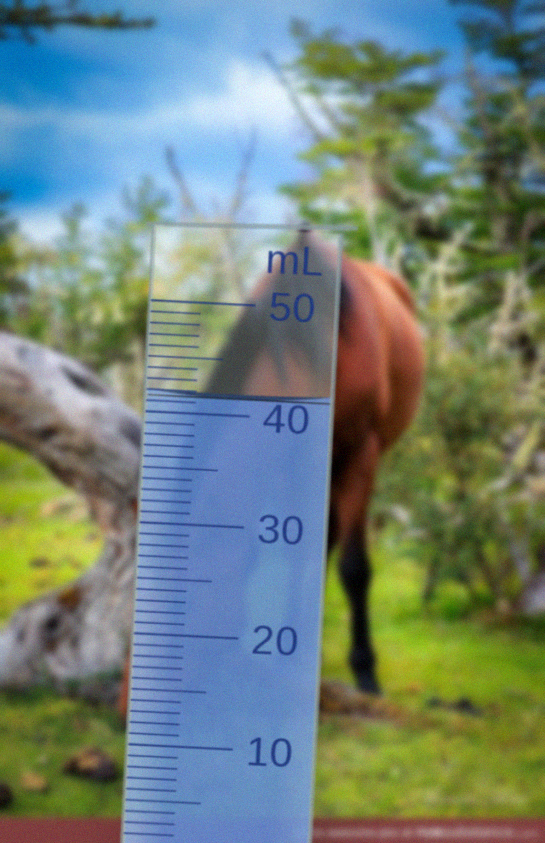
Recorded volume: 41.5 mL
